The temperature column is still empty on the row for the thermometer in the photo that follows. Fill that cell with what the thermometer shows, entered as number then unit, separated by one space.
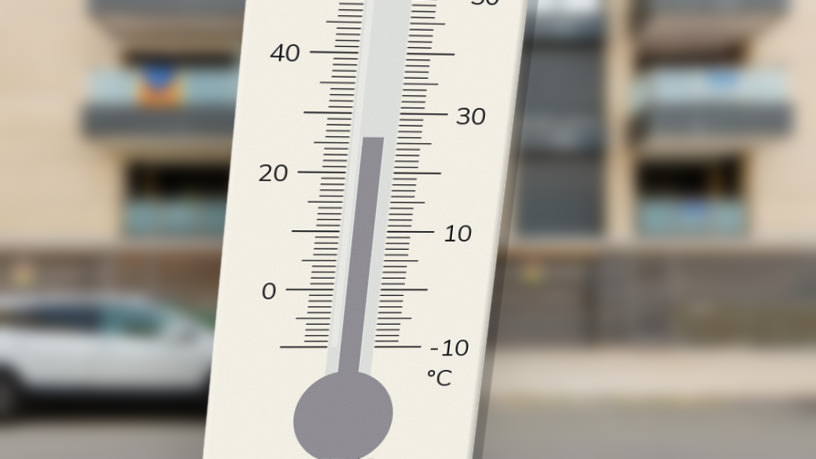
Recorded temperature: 26 °C
